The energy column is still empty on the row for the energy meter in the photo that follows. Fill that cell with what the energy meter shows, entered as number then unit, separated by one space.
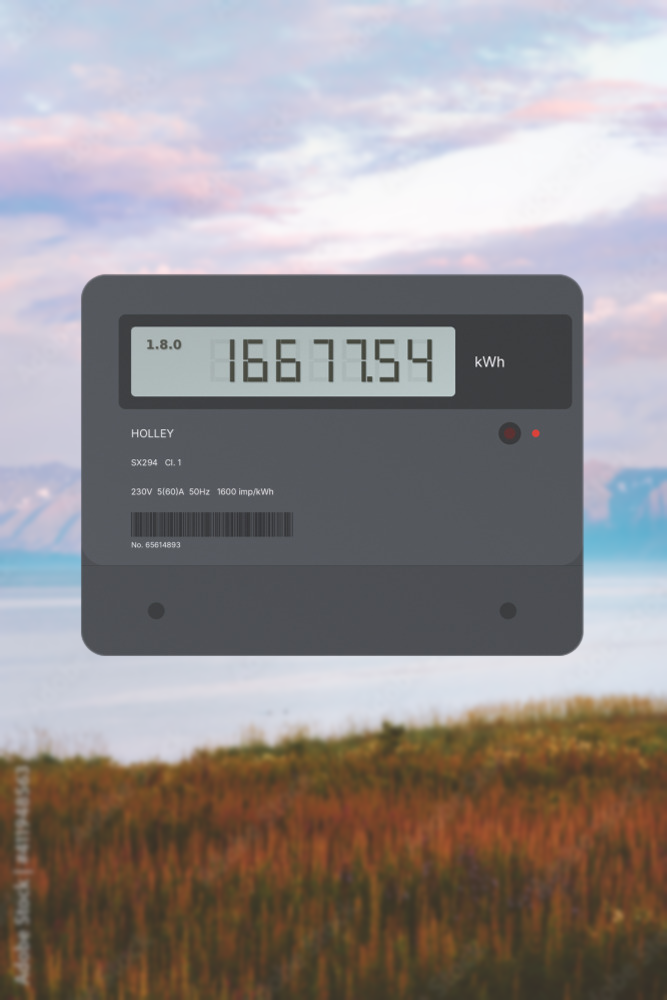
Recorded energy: 16677.54 kWh
